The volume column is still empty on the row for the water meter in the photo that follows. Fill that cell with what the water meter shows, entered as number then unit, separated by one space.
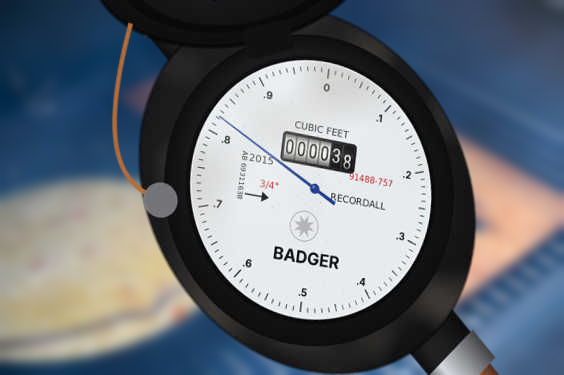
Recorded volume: 37.82 ft³
